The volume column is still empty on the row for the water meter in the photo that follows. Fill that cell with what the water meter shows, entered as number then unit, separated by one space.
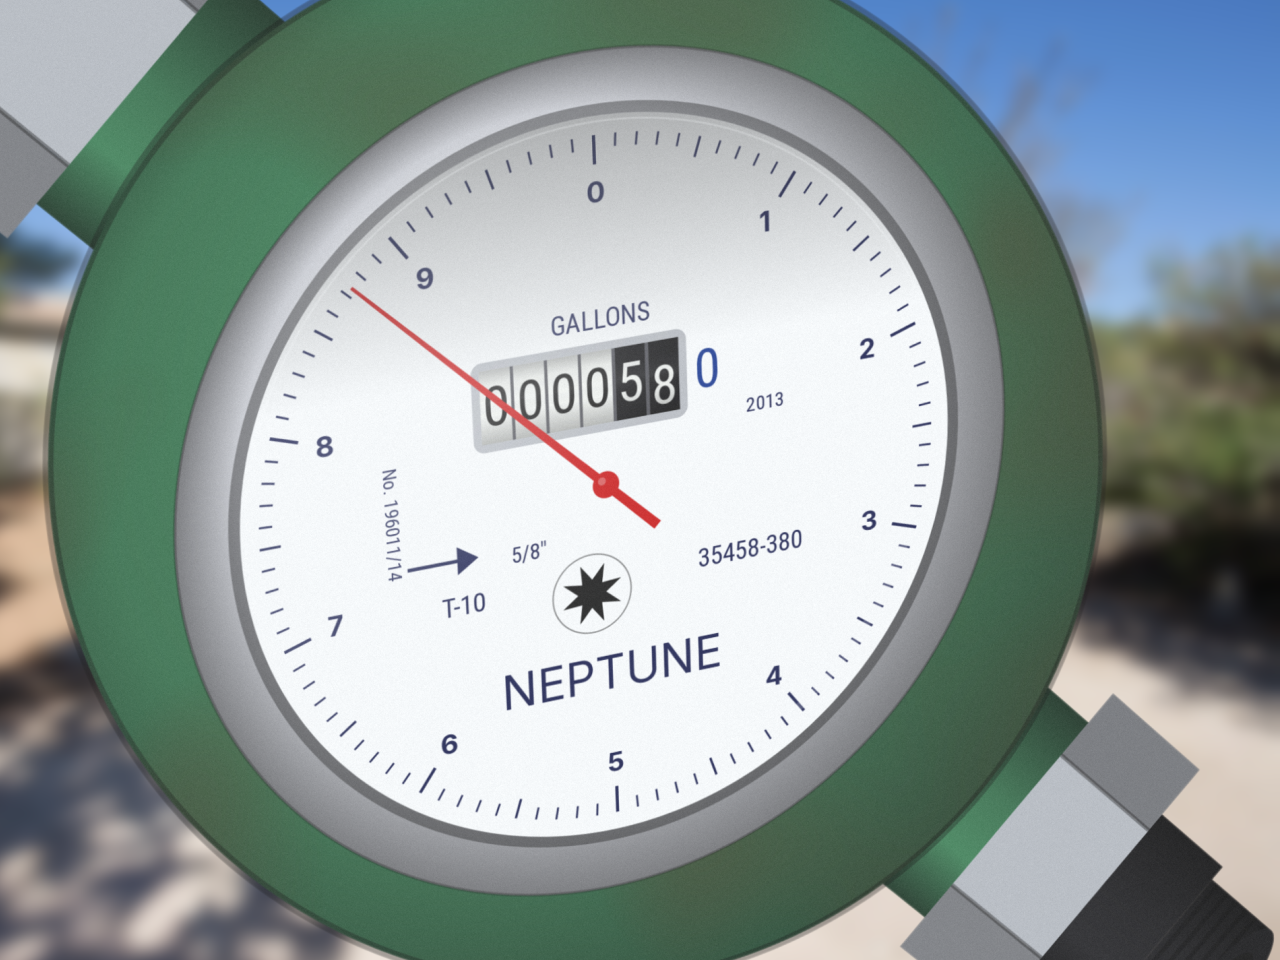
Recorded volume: 578.7 gal
